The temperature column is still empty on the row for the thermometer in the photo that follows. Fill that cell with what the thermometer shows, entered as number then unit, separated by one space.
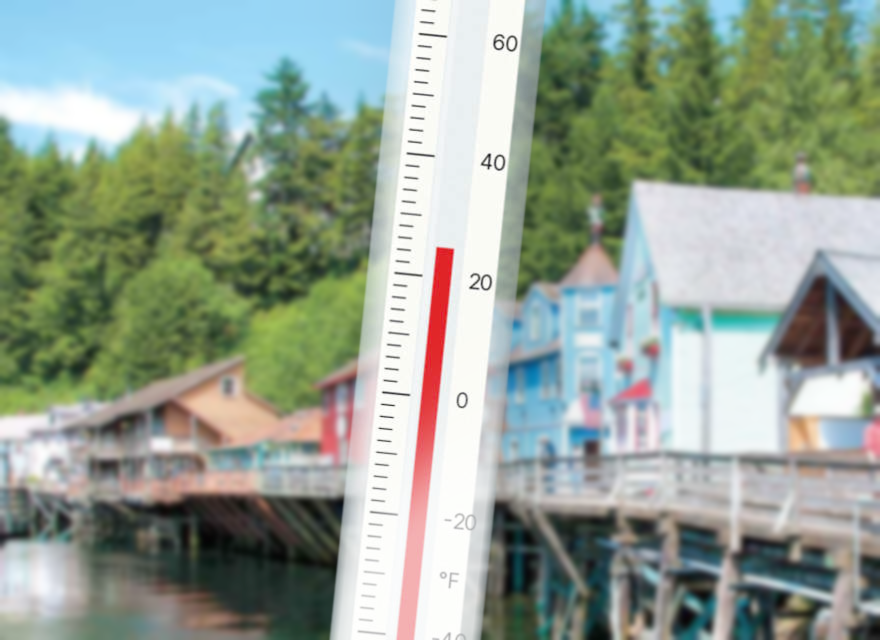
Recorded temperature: 25 °F
